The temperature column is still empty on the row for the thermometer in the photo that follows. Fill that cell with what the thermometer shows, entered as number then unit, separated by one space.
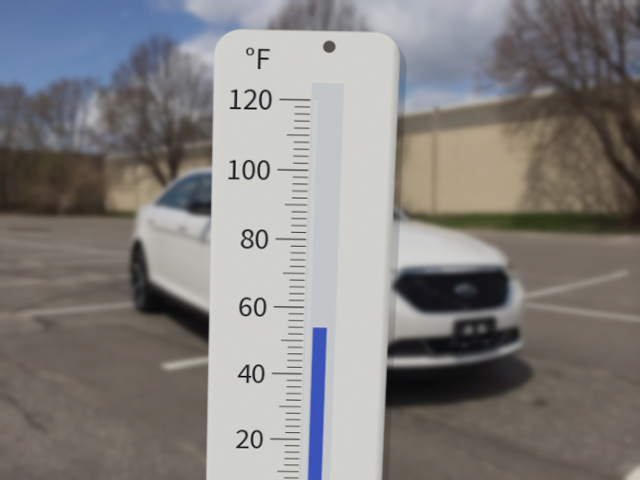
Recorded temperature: 54 °F
